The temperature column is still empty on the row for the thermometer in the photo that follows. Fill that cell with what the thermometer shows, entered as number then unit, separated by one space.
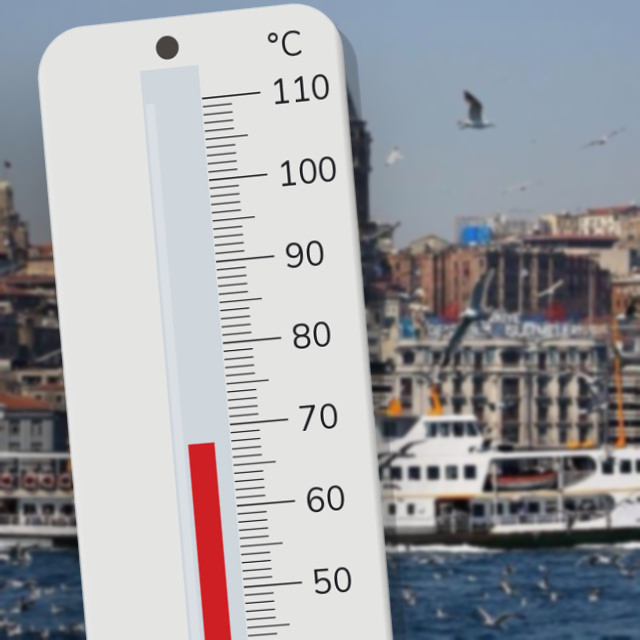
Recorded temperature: 68 °C
